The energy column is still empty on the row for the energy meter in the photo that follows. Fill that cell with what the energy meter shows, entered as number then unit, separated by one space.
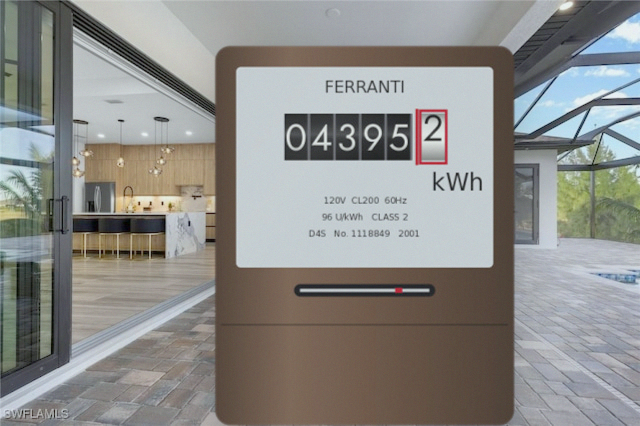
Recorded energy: 4395.2 kWh
